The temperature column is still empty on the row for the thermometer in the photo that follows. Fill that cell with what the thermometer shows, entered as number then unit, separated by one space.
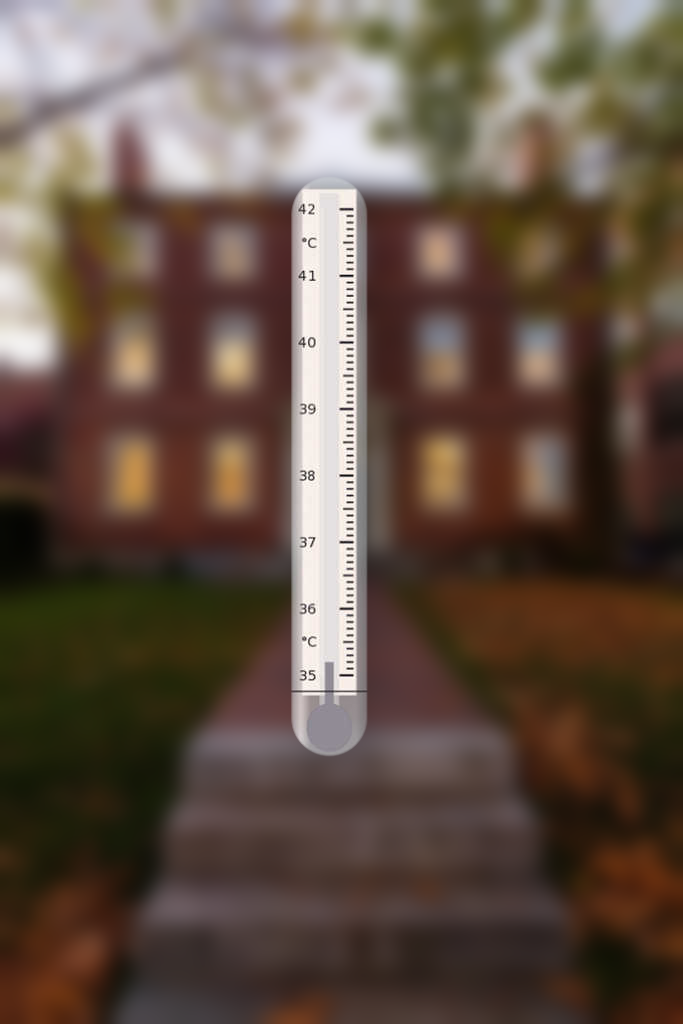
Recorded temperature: 35.2 °C
